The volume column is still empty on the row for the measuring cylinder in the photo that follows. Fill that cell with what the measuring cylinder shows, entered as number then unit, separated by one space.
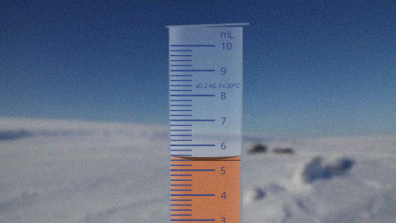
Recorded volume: 5.4 mL
